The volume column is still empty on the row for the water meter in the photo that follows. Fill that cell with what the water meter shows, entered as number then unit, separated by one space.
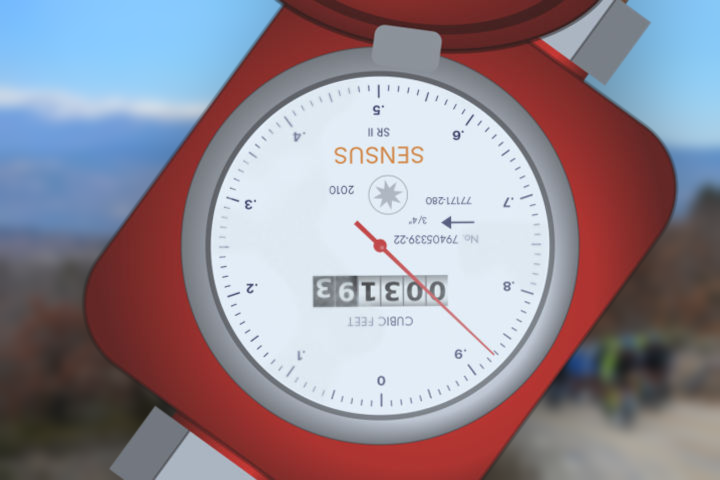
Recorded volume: 3192.87 ft³
